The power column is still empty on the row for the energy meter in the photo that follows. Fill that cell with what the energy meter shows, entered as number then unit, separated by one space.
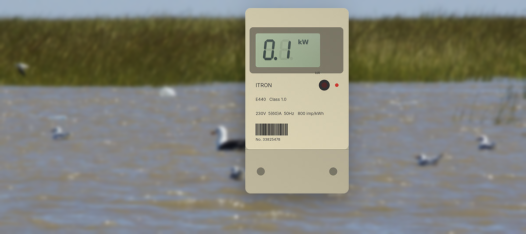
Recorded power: 0.1 kW
